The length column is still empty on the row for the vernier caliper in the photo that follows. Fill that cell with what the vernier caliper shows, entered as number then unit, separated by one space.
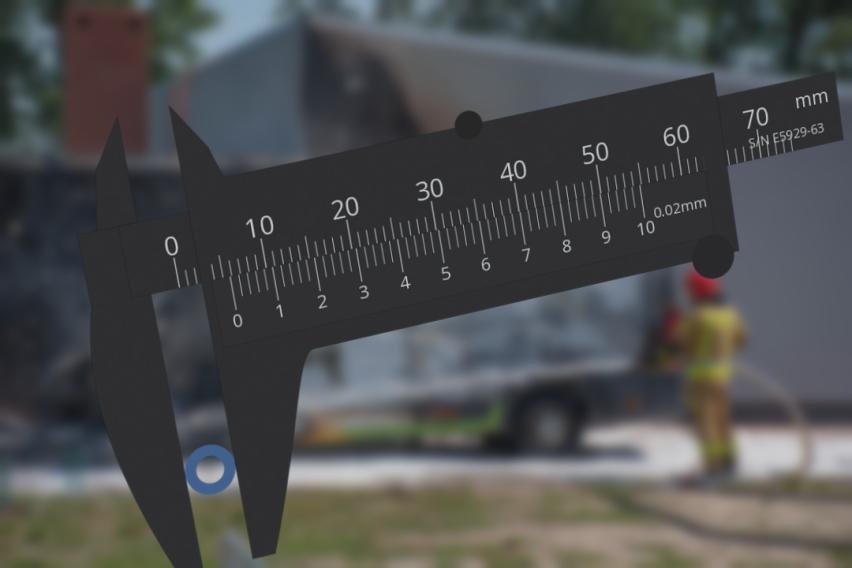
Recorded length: 5.8 mm
